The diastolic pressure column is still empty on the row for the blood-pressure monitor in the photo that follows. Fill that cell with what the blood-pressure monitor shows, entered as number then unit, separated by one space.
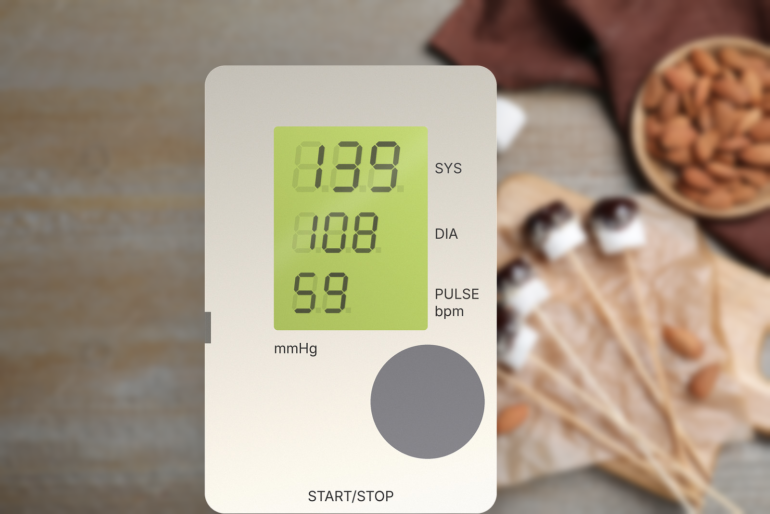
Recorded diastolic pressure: 108 mmHg
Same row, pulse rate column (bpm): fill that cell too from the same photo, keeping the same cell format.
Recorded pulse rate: 59 bpm
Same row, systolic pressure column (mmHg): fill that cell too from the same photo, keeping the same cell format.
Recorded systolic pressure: 139 mmHg
